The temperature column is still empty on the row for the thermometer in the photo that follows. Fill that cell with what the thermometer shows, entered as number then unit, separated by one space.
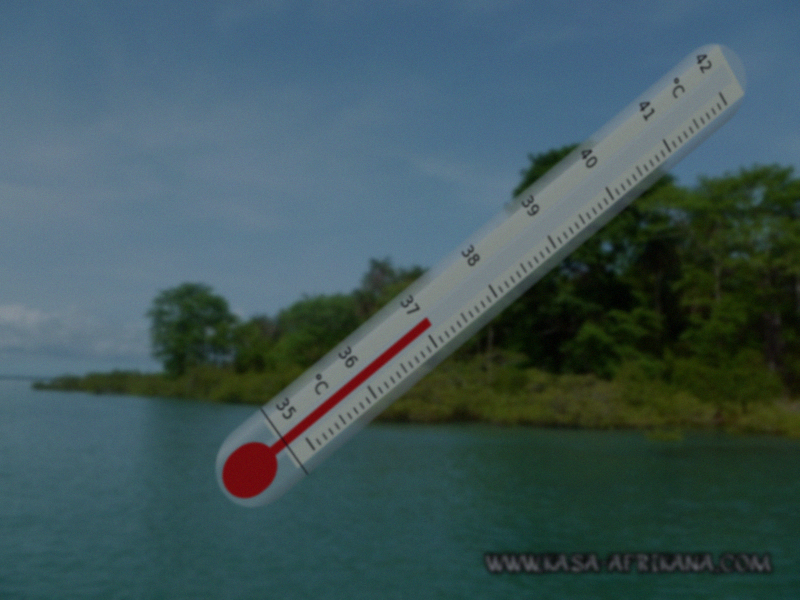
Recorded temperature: 37.1 °C
